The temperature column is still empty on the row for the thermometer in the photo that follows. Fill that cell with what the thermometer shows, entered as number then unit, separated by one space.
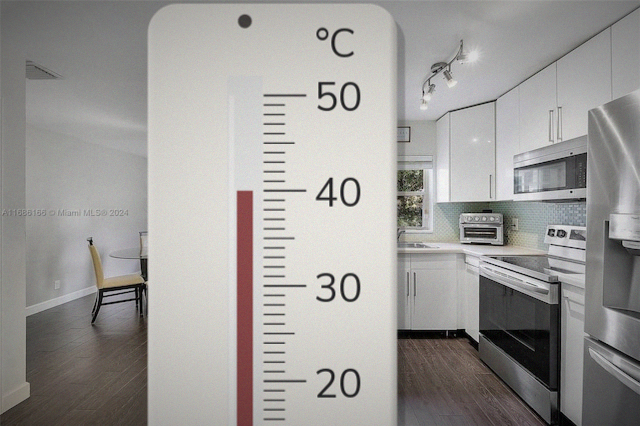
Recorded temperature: 40 °C
